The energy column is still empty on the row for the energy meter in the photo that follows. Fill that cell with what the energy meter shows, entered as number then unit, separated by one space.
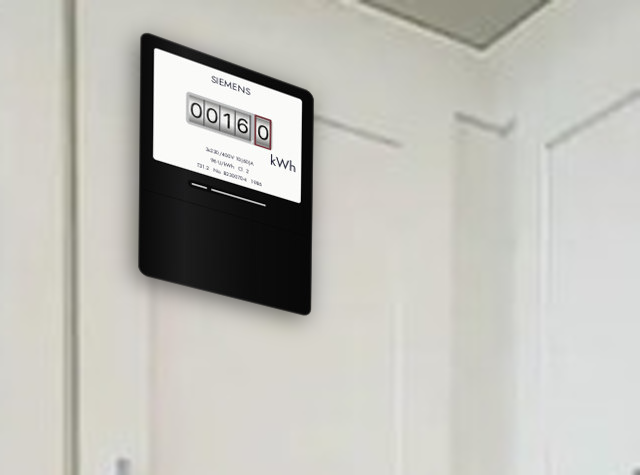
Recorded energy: 16.0 kWh
